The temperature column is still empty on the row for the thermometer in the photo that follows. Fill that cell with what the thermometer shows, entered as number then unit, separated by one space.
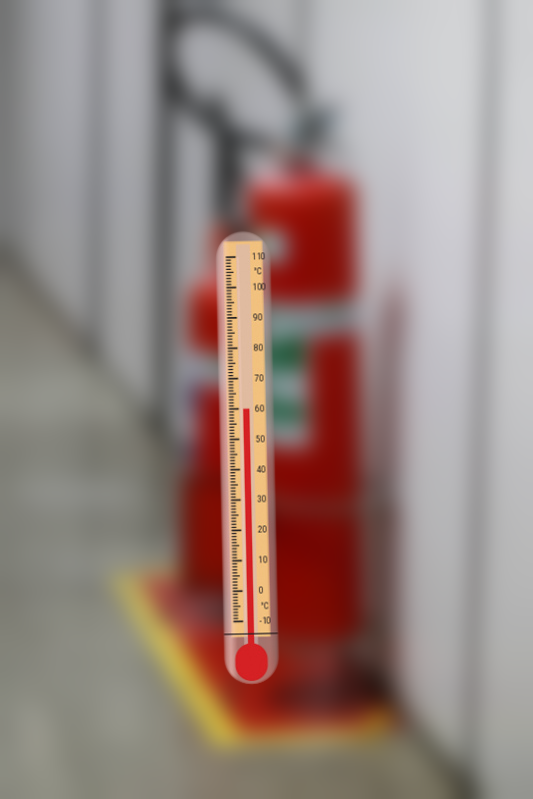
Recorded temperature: 60 °C
